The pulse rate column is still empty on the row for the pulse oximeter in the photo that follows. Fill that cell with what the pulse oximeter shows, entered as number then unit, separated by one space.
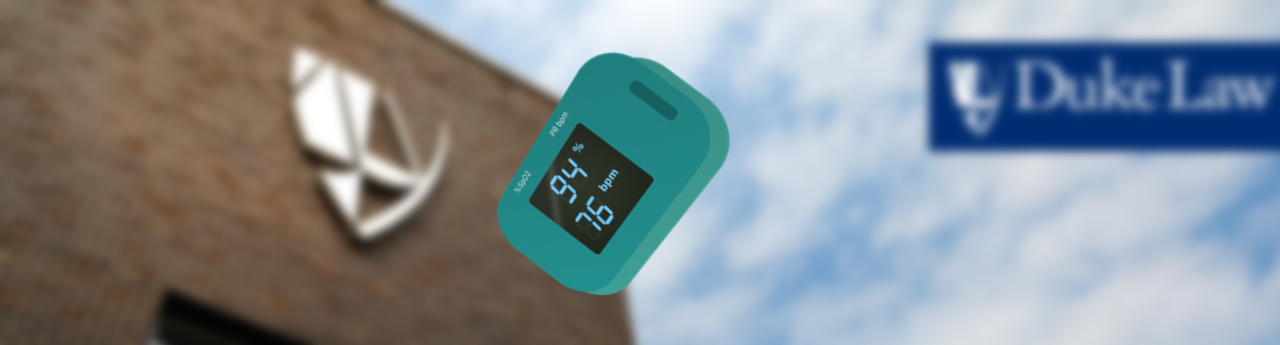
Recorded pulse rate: 76 bpm
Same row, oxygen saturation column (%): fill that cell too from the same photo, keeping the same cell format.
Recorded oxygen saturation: 94 %
